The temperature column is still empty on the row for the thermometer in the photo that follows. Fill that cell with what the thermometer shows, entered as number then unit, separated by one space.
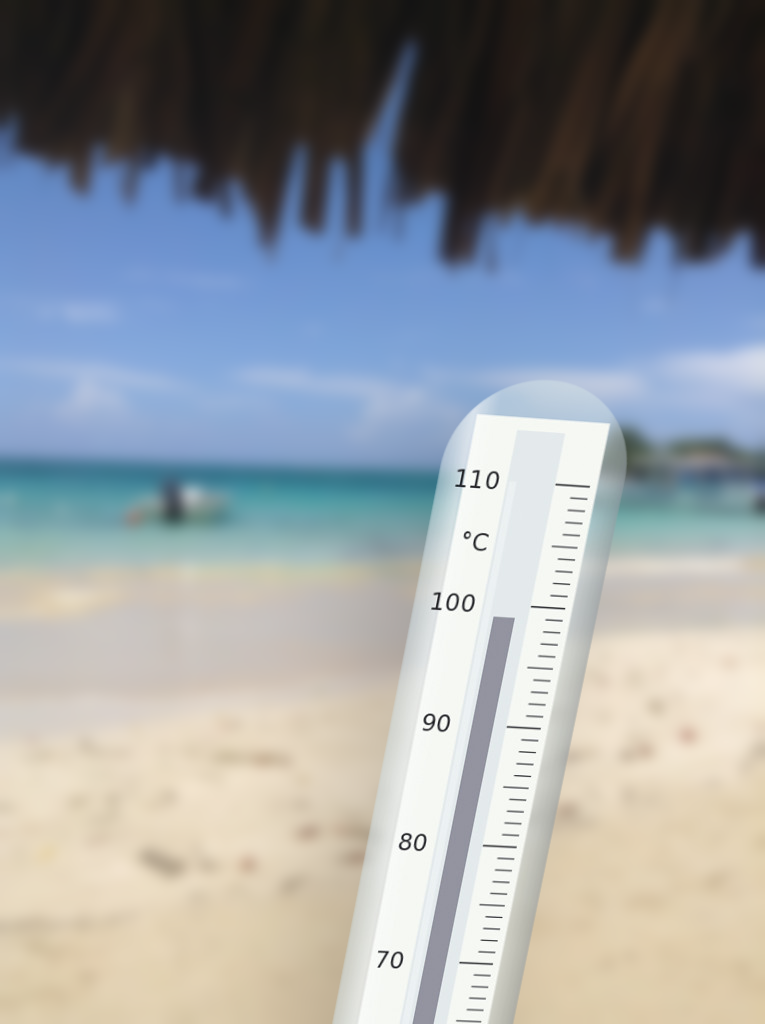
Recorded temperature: 99 °C
